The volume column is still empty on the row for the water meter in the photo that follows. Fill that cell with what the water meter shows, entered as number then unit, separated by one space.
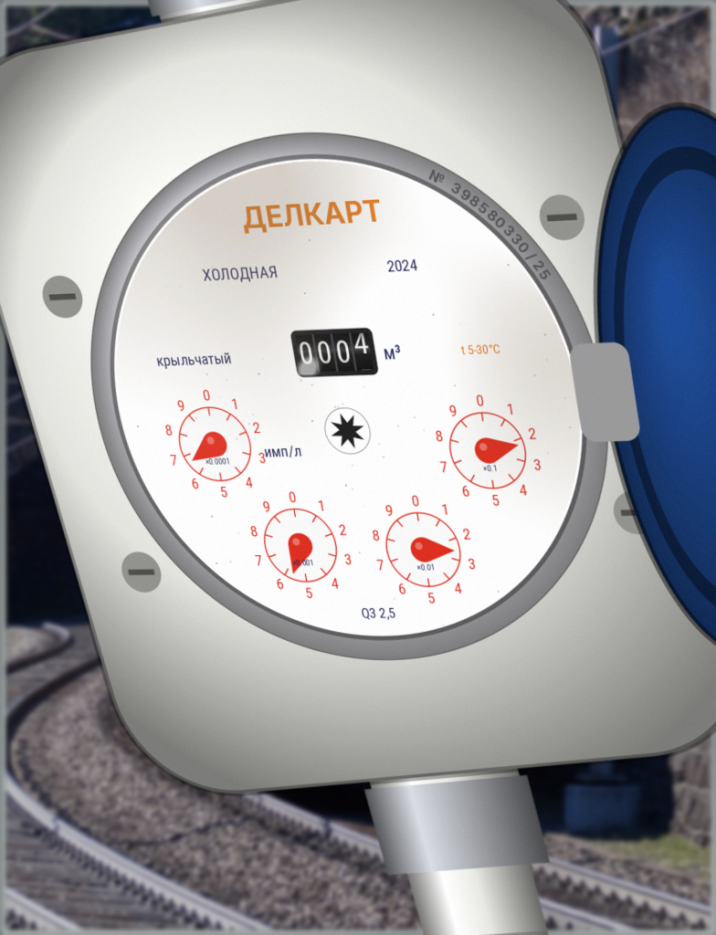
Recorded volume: 4.2256 m³
